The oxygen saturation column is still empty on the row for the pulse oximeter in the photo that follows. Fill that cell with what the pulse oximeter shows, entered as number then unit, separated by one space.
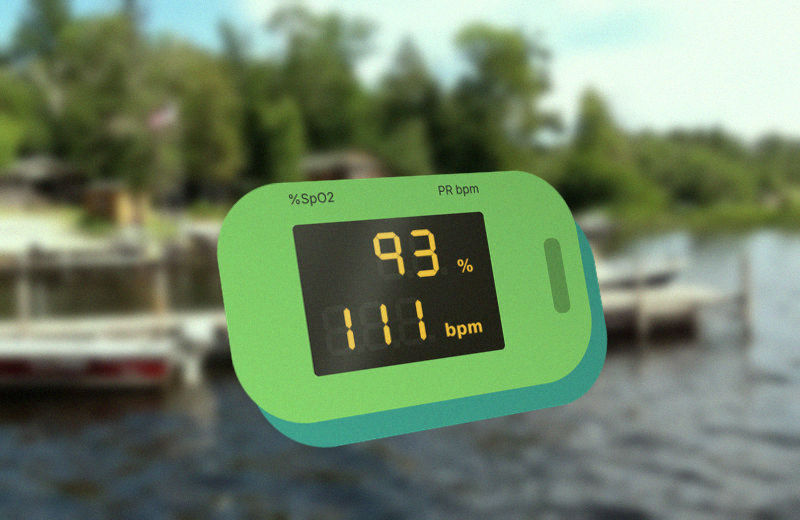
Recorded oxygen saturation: 93 %
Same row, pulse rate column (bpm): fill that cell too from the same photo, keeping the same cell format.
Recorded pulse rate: 111 bpm
